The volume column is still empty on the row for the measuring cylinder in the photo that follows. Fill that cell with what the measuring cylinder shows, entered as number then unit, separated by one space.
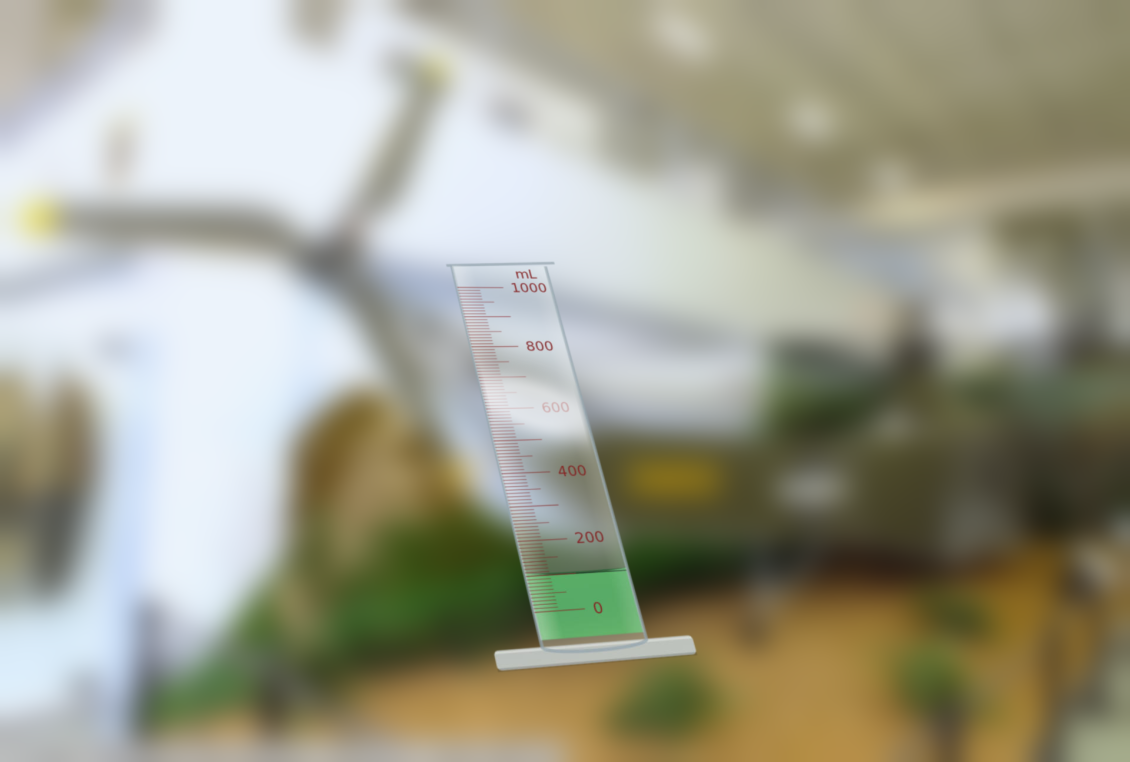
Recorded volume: 100 mL
